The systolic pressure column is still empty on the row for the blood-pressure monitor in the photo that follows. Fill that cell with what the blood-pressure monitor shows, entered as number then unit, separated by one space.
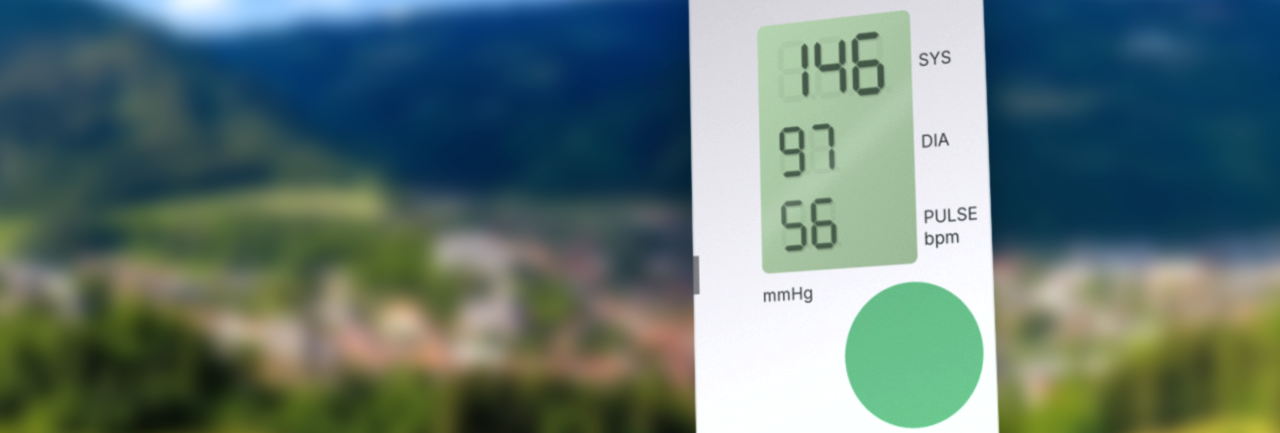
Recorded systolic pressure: 146 mmHg
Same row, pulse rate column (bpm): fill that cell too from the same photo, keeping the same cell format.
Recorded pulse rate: 56 bpm
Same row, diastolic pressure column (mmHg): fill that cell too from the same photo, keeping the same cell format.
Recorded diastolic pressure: 97 mmHg
